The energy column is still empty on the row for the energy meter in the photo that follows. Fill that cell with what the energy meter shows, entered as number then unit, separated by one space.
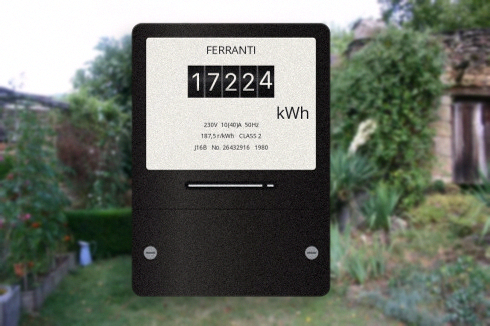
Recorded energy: 17224 kWh
